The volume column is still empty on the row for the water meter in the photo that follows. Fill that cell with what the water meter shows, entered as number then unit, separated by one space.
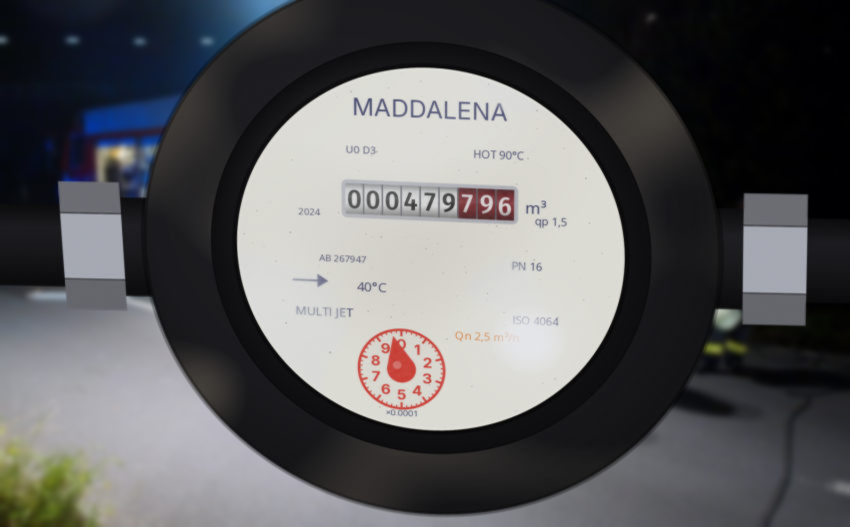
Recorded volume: 479.7959 m³
